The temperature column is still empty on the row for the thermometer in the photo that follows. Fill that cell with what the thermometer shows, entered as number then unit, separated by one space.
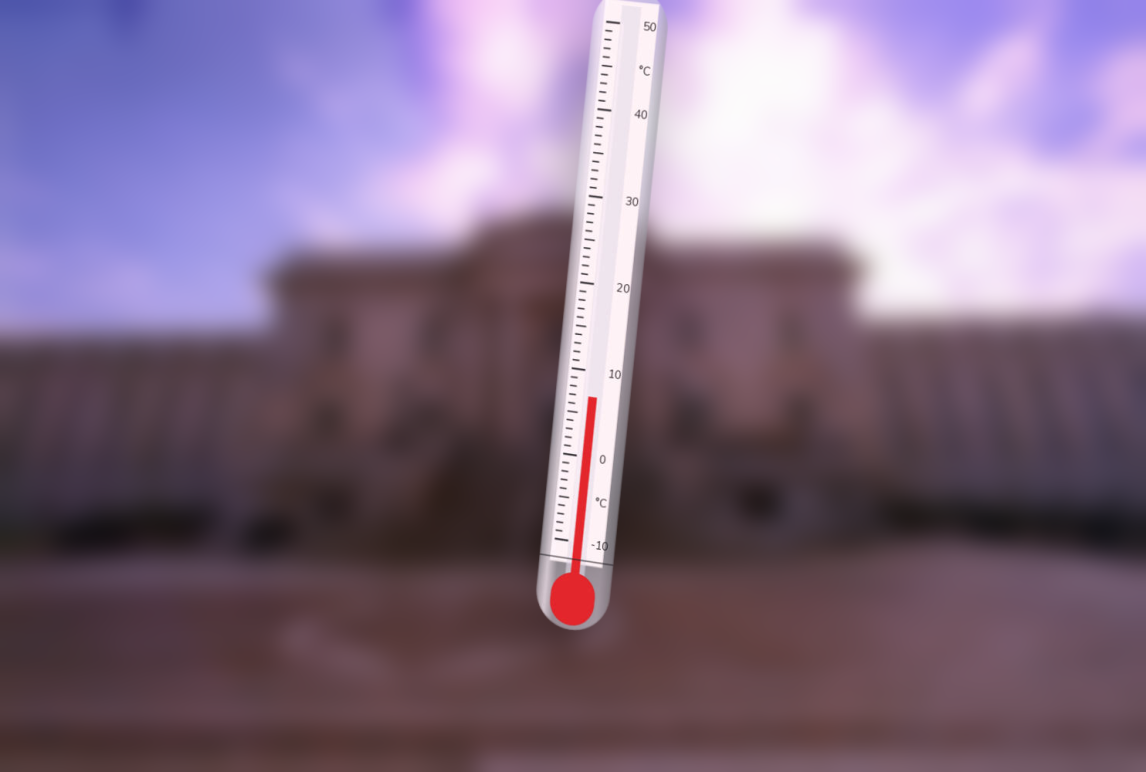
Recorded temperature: 7 °C
